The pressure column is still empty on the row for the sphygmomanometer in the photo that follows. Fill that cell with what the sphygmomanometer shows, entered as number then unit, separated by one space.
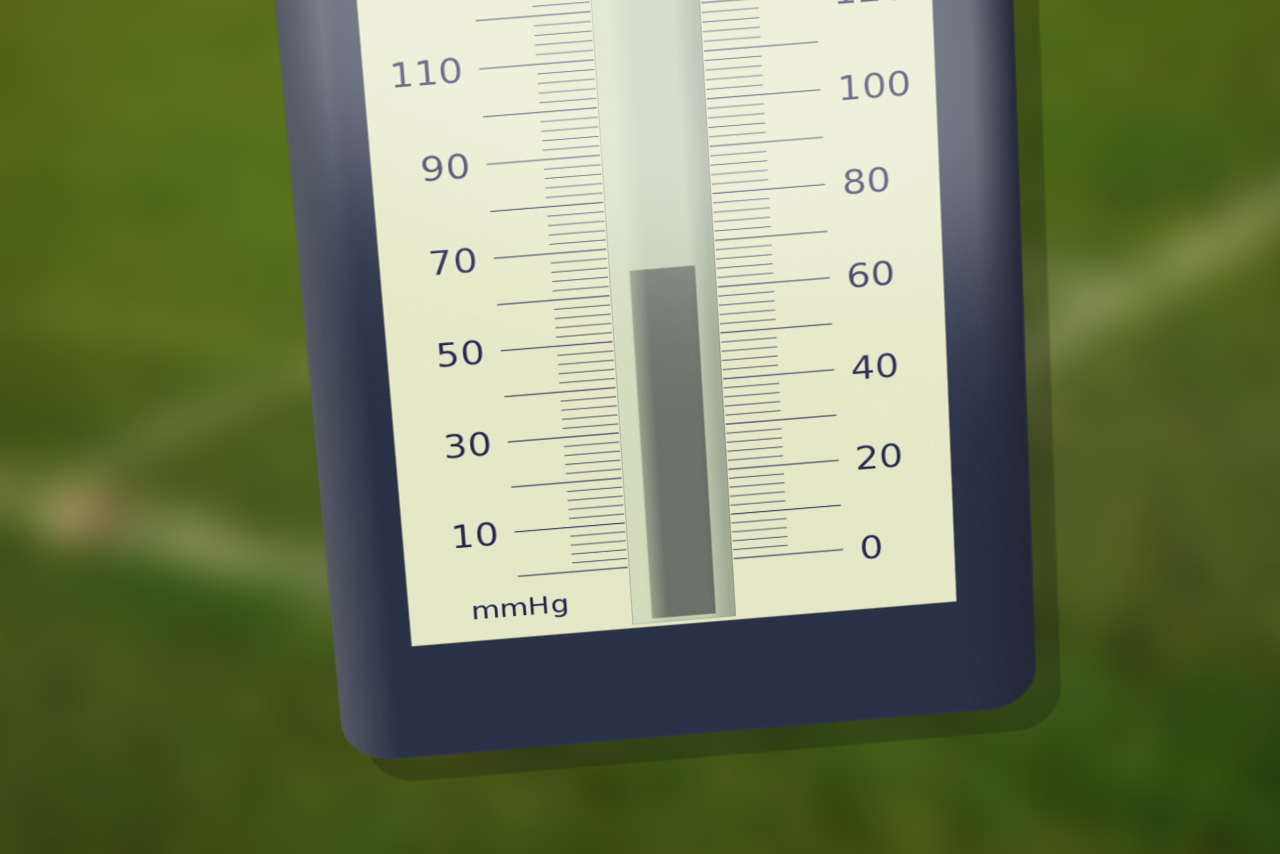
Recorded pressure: 65 mmHg
